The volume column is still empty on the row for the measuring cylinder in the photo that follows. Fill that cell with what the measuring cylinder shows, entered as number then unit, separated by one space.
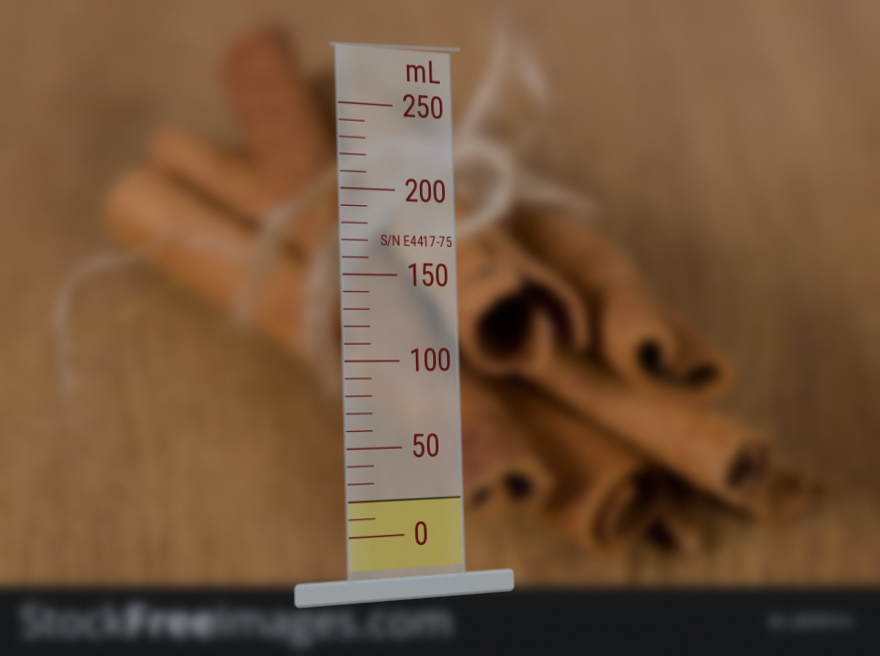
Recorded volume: 20 mL
